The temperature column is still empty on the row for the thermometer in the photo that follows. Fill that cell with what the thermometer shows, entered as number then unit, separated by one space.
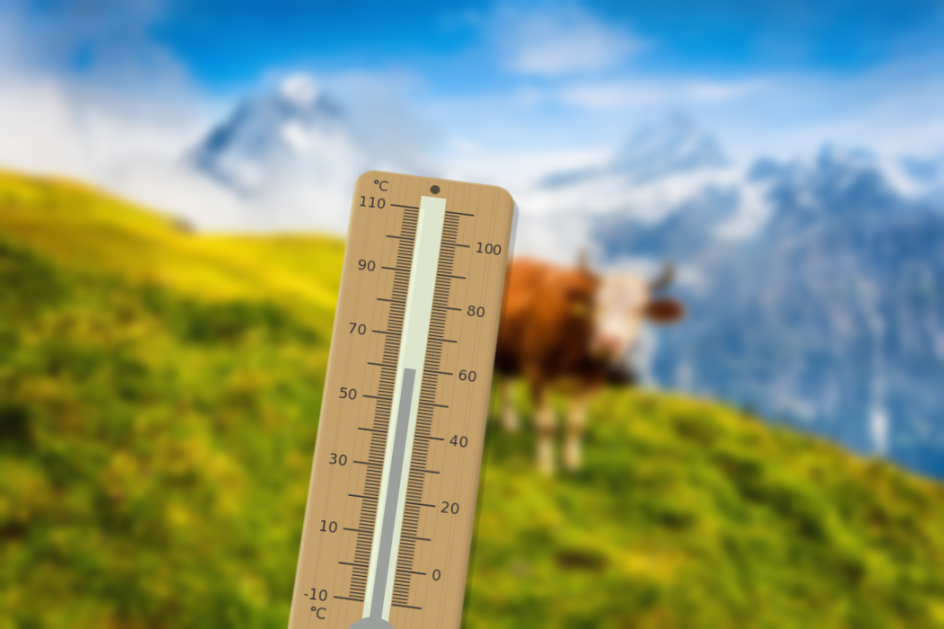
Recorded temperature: 60 °C
